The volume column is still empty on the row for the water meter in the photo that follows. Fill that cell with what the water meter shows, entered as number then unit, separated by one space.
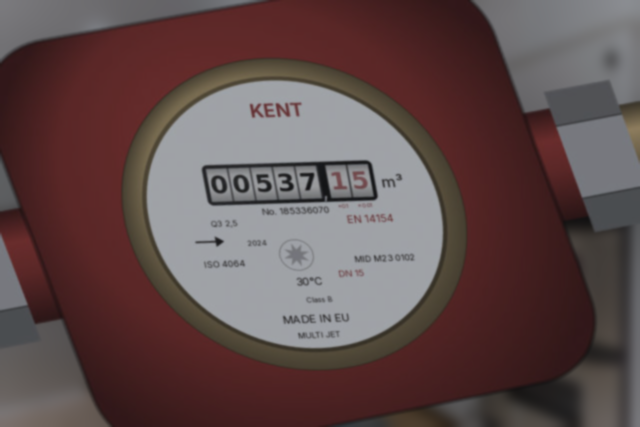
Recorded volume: 537.15 m³
